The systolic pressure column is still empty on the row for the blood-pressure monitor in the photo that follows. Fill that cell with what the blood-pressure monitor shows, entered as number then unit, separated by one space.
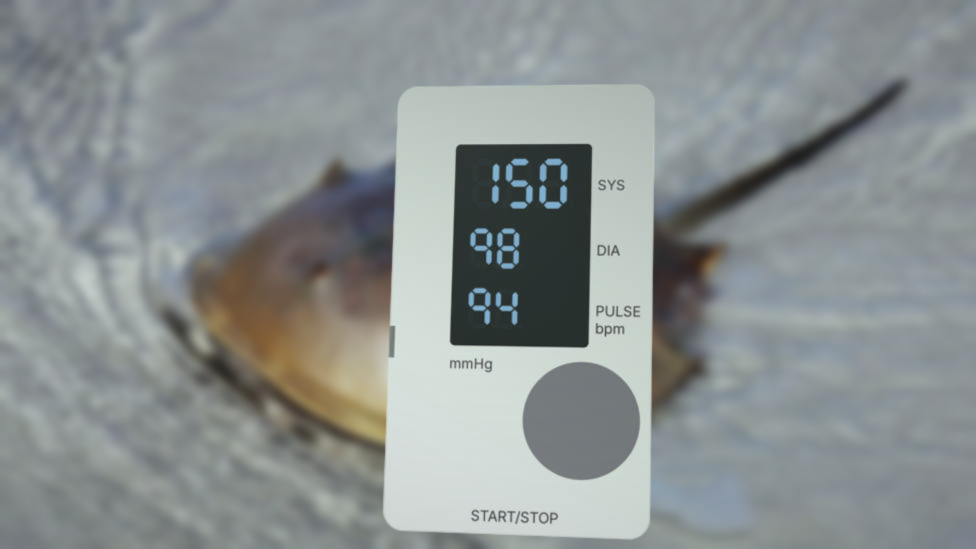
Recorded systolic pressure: 150 mmHg
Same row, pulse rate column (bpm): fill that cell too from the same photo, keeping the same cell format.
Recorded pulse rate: 94 bpm
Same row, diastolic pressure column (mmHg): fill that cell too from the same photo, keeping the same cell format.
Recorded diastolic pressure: 98 mmHg
